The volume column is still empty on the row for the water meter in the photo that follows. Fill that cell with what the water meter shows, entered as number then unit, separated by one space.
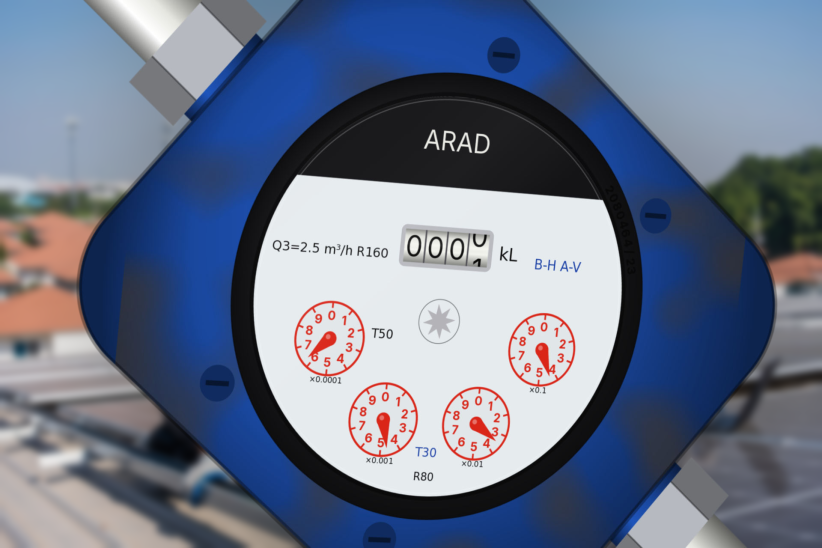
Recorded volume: 0.4346 kL
